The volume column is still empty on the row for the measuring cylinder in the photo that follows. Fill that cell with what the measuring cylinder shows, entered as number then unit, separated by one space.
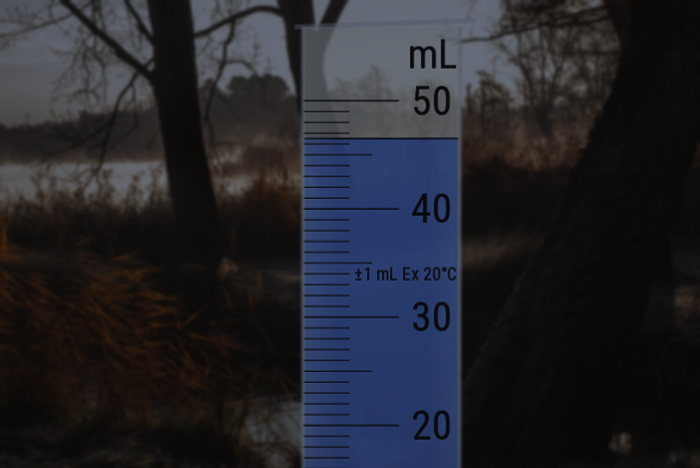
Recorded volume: 46.5 mL
